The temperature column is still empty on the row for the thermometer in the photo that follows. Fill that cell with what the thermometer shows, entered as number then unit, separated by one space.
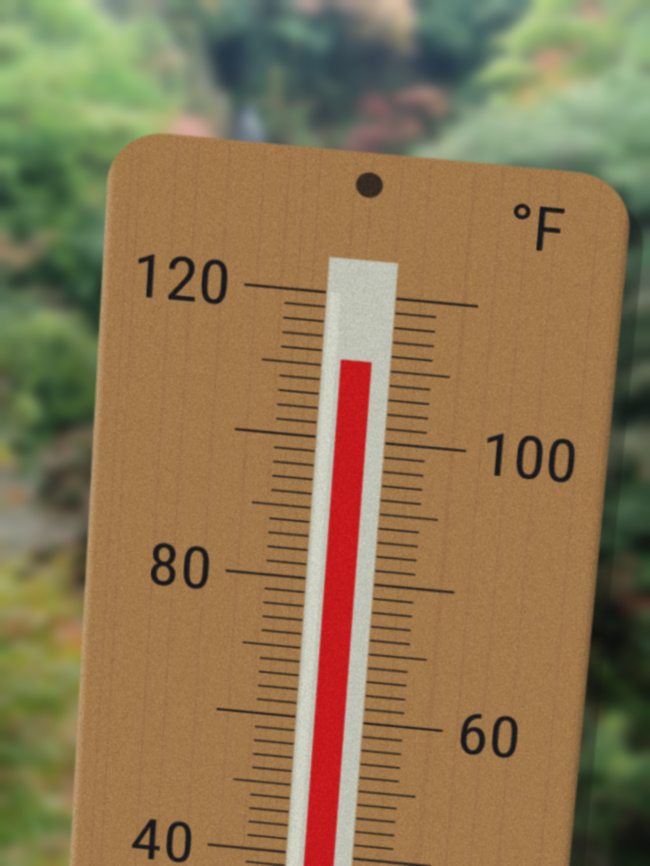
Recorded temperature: 111 °F
